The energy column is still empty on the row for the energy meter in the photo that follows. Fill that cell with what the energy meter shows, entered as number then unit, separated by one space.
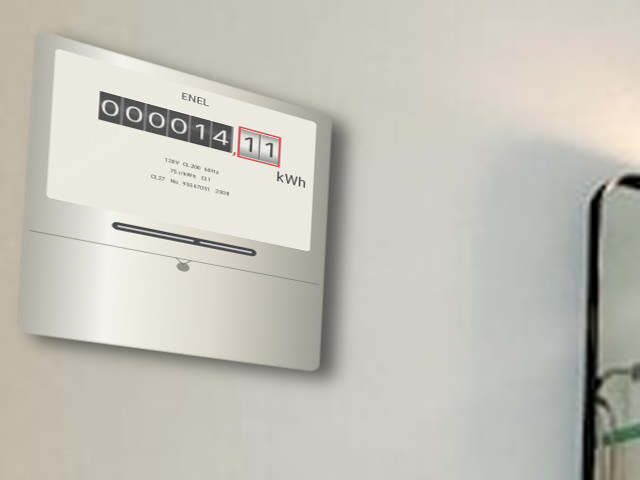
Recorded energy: 14.11 kWh
